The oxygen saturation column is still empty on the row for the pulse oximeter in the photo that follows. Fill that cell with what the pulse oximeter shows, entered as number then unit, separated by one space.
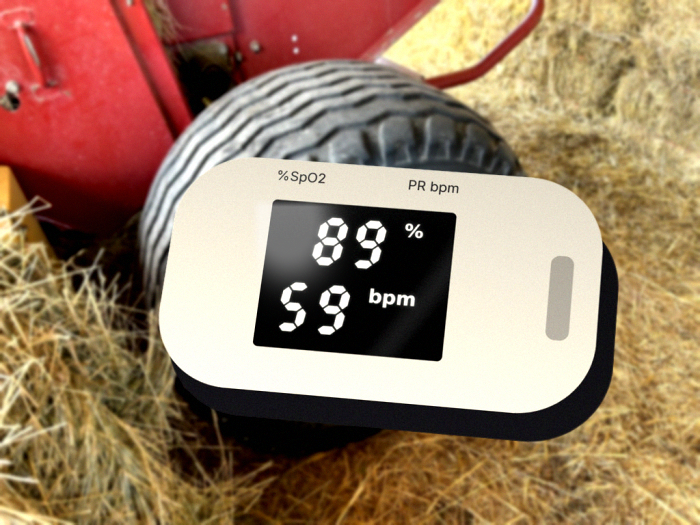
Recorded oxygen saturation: 89 %
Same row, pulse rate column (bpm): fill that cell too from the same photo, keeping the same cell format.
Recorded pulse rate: 59 bpm
